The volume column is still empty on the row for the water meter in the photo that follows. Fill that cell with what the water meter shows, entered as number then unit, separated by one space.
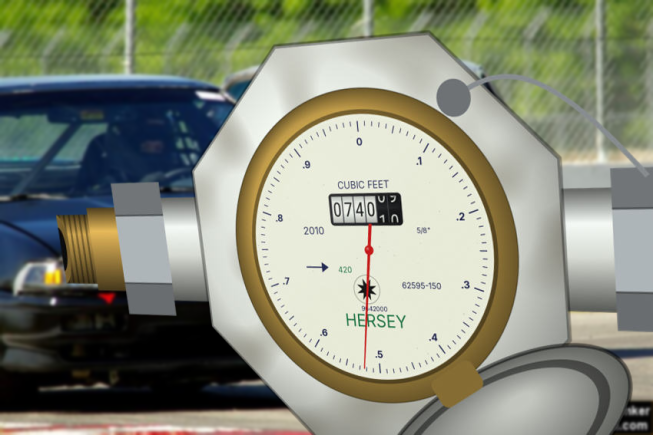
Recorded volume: 74009.52 ft³
